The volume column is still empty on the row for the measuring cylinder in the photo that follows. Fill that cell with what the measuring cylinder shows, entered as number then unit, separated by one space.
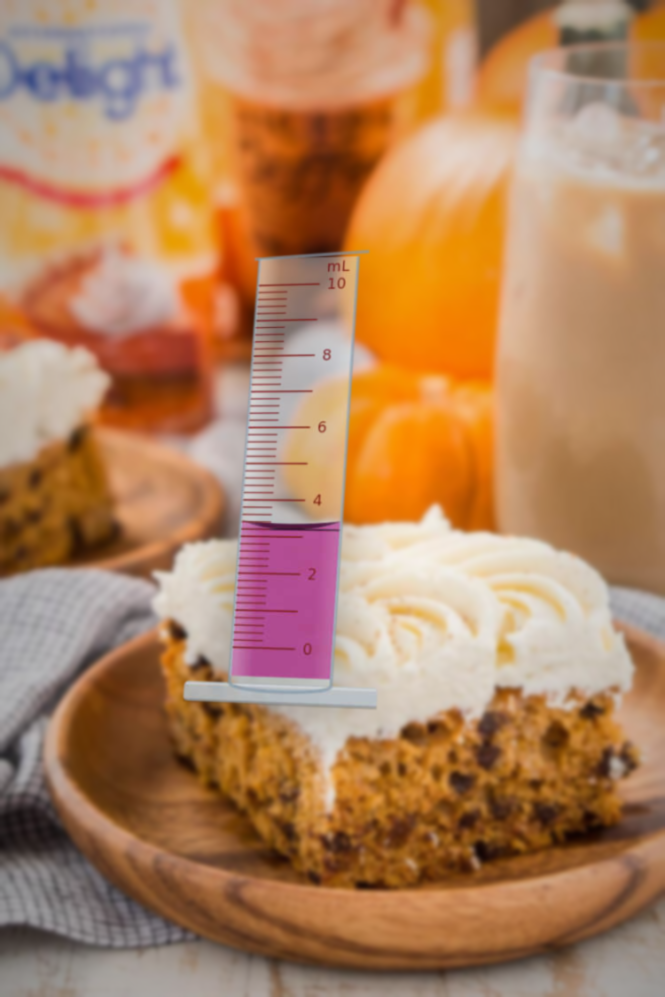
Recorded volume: 3.2 mL
